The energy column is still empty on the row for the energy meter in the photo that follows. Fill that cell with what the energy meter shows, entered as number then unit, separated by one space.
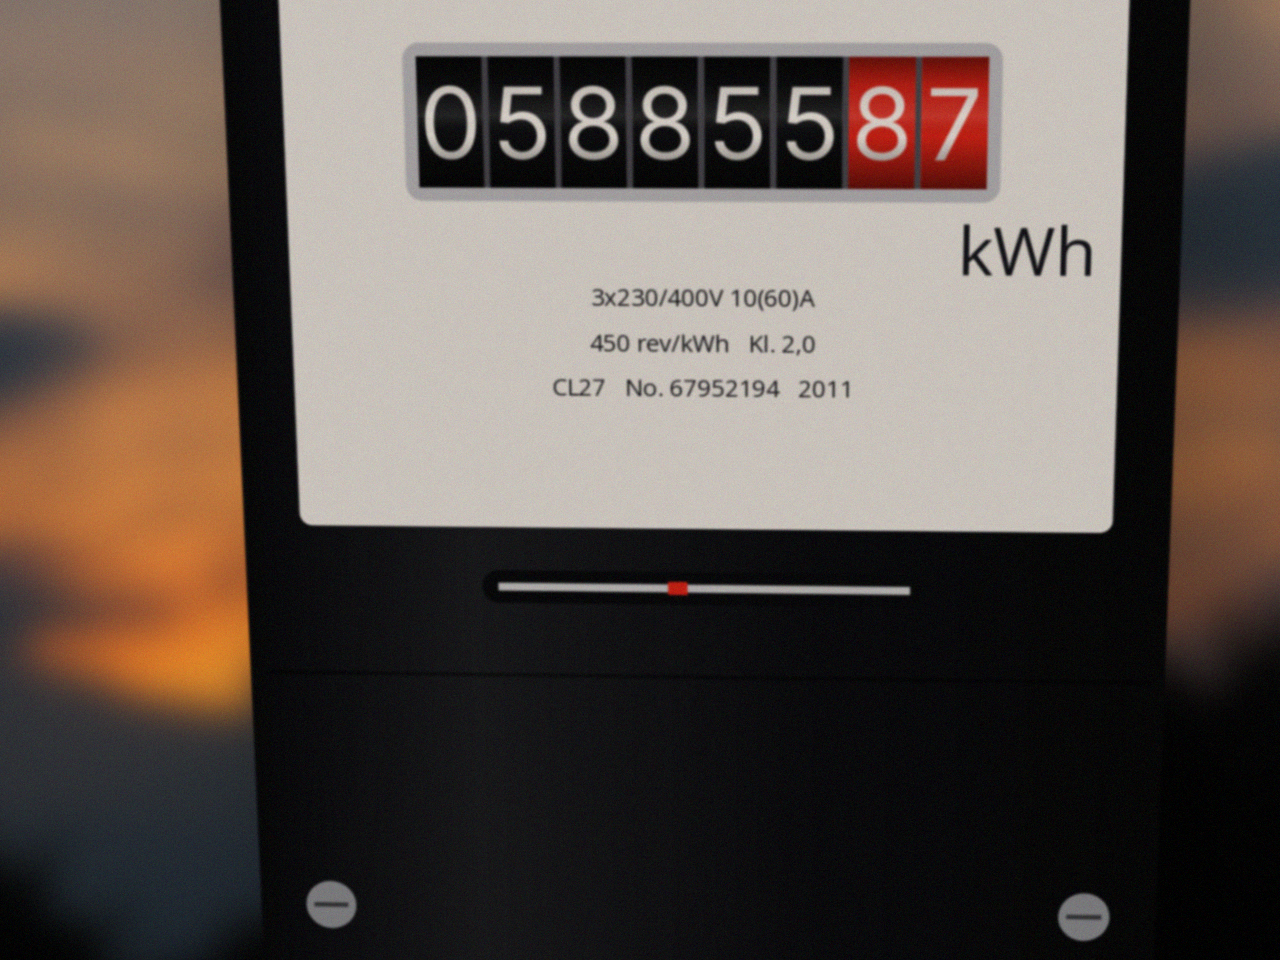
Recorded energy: 58855.87 kWh
